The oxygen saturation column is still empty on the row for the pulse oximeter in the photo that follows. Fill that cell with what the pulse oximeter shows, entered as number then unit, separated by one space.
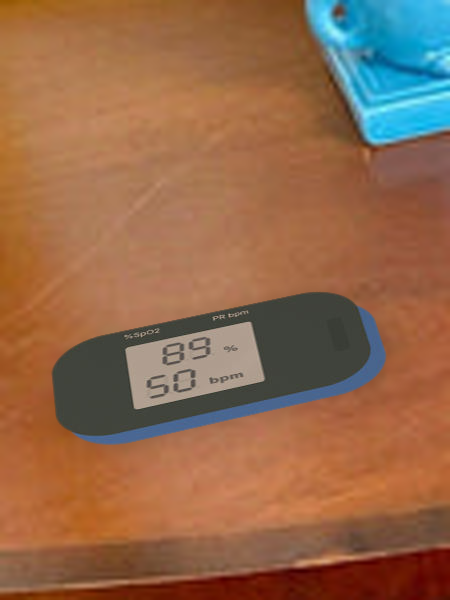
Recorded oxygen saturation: 89 %
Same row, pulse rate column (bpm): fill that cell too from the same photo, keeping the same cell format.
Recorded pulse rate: 50 bpm
